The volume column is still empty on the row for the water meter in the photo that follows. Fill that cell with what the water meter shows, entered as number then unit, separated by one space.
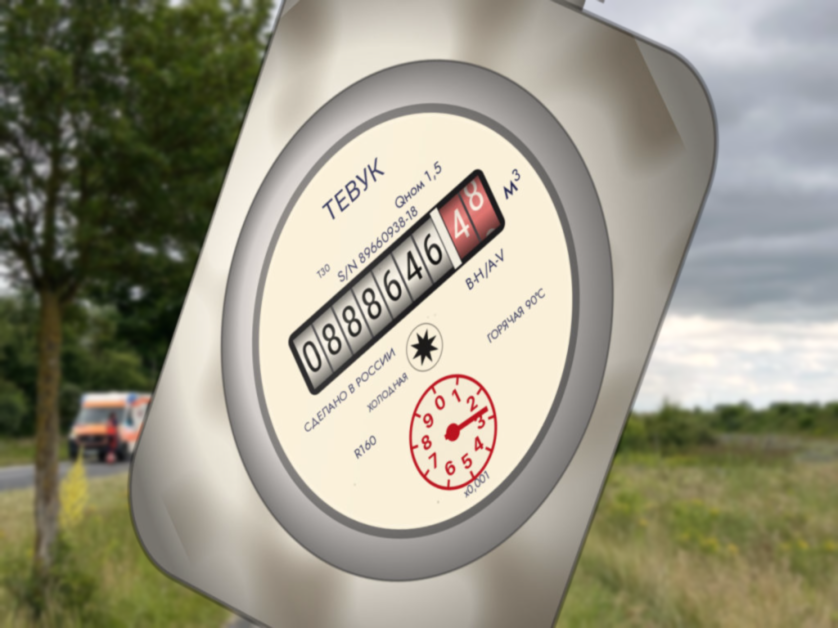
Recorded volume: 888646.482 m³
